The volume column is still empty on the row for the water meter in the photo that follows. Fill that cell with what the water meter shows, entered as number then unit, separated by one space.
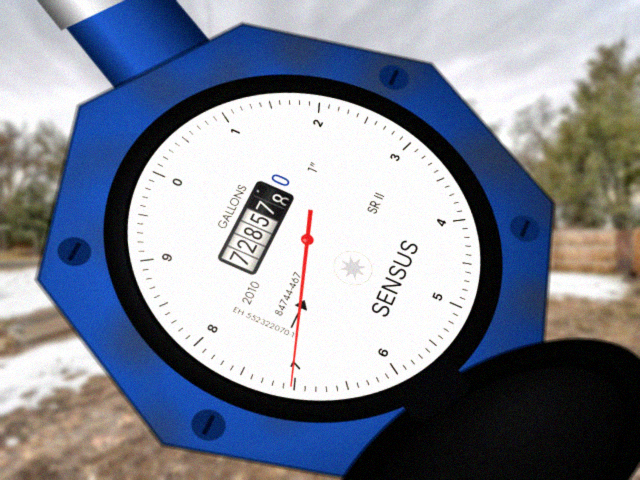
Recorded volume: 7285777.0 gal
